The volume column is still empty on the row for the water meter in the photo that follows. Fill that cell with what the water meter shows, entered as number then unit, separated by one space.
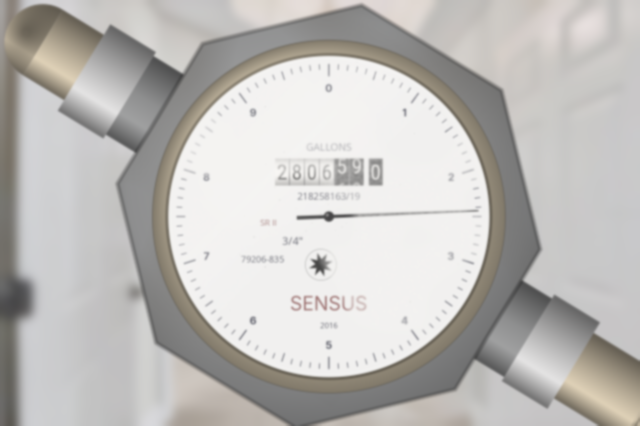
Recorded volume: 2806592.4 gal
